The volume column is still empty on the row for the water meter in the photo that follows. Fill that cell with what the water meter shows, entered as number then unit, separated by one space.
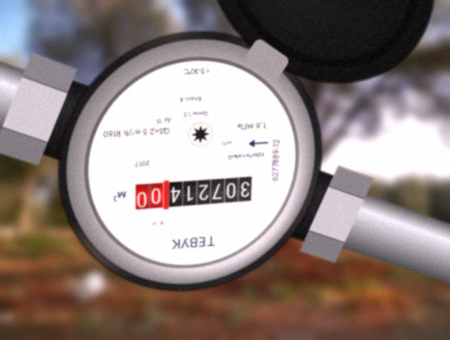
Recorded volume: 307214.00 m³
